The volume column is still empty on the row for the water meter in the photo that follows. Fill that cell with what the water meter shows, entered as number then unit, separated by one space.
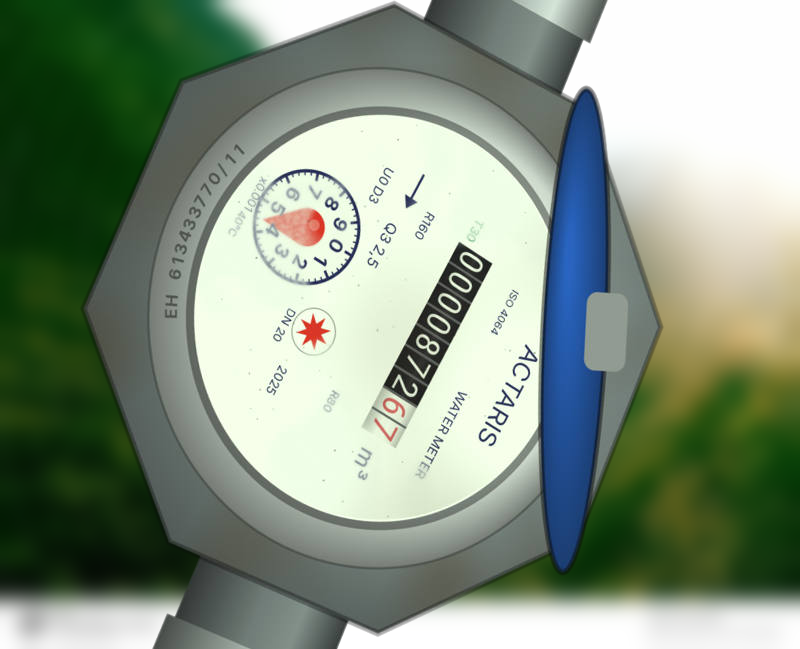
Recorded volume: 872.674 m³
